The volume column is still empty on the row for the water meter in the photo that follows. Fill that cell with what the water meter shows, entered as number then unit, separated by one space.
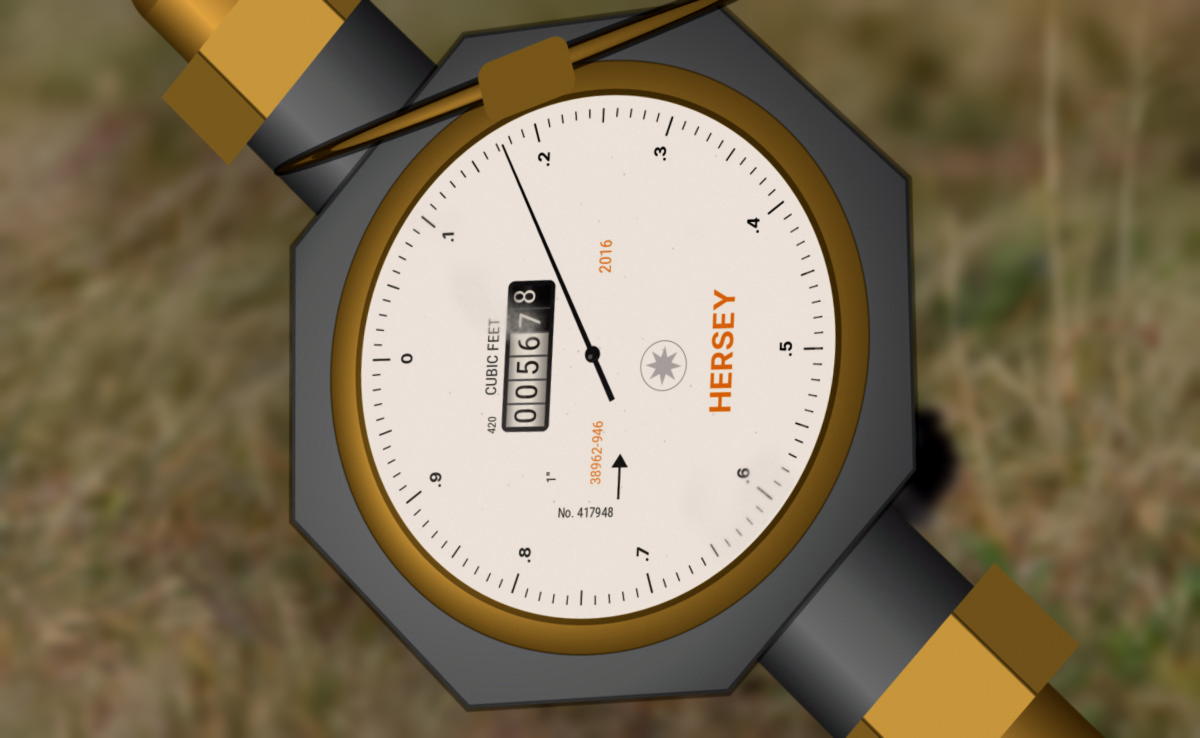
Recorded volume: 5678.17 ft³
